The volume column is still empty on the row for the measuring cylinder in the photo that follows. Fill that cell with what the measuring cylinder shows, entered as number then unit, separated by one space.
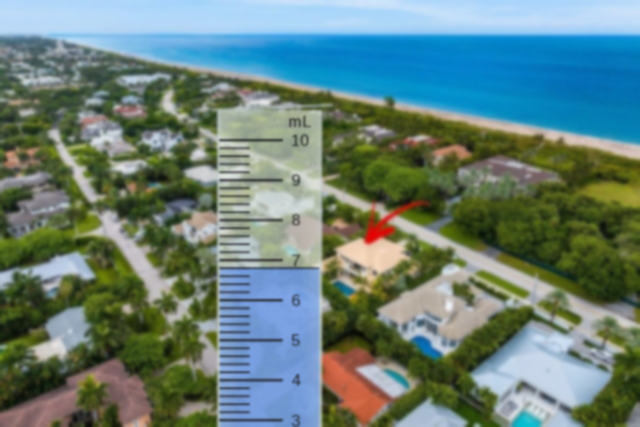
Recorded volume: 6.8 mL
